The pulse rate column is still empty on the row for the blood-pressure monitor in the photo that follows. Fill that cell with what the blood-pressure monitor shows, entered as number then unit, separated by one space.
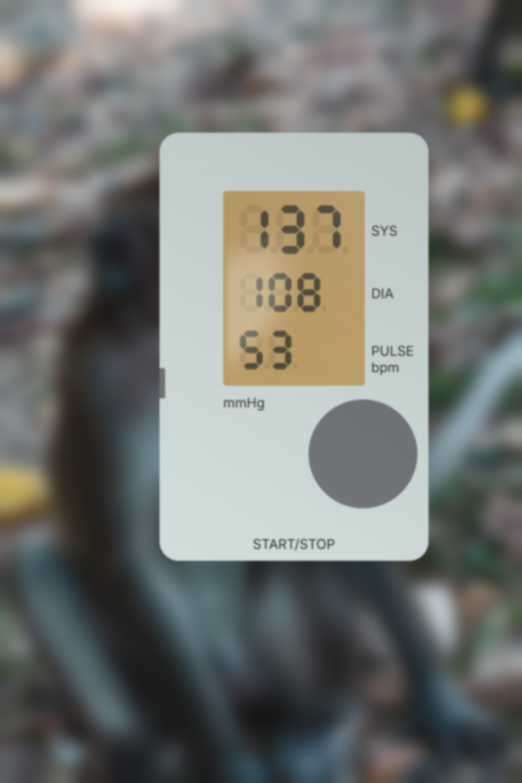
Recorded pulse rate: 53 bpm
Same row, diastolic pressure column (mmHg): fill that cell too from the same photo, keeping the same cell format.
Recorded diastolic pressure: 108 mmHg
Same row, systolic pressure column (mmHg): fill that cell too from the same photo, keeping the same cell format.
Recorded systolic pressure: 137 mmHg
